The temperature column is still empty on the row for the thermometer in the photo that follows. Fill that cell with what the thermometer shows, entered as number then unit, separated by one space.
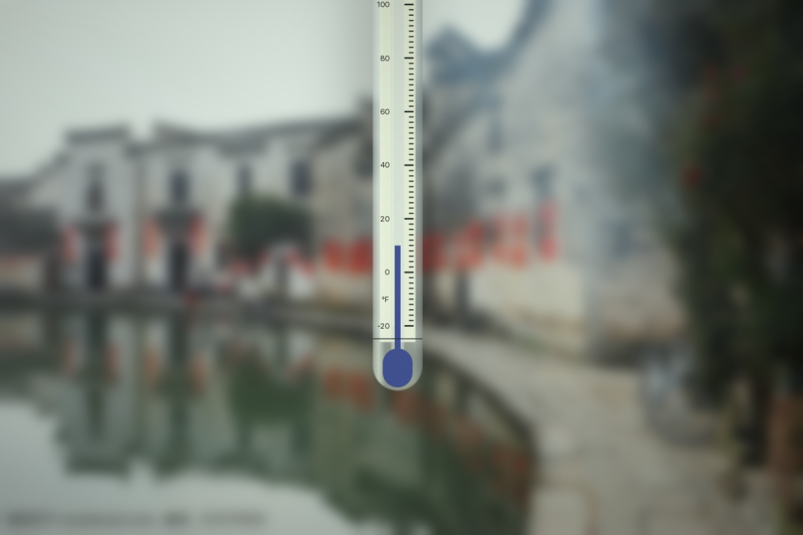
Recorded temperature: 10 °F
